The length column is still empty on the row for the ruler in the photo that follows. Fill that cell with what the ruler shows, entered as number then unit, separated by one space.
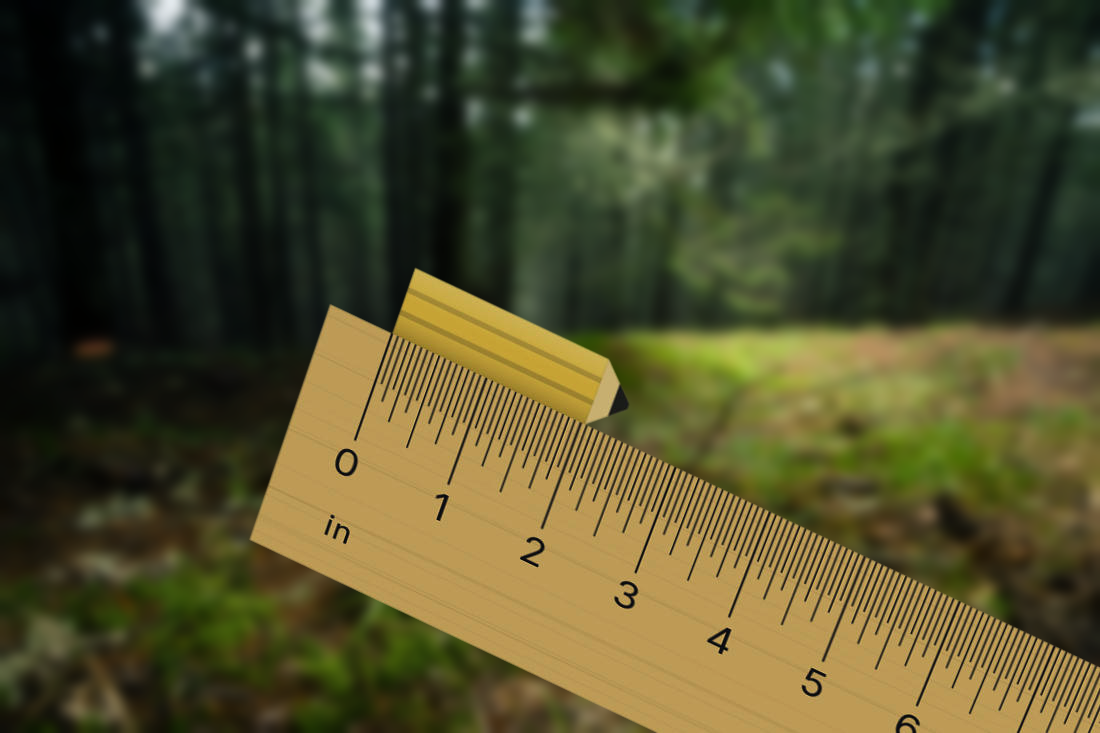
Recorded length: 2.375 in
